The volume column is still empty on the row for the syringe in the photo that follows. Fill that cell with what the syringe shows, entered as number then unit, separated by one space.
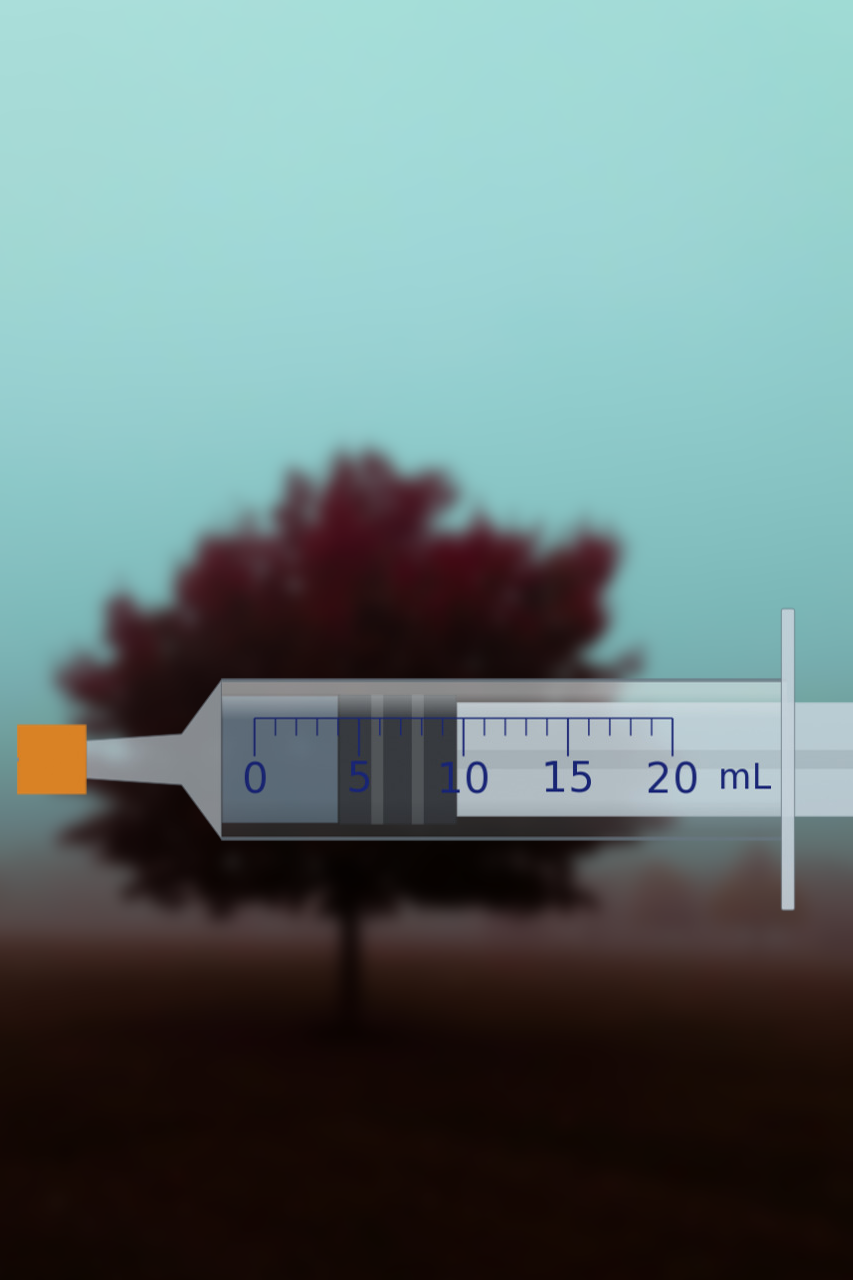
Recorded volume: 4 mL
